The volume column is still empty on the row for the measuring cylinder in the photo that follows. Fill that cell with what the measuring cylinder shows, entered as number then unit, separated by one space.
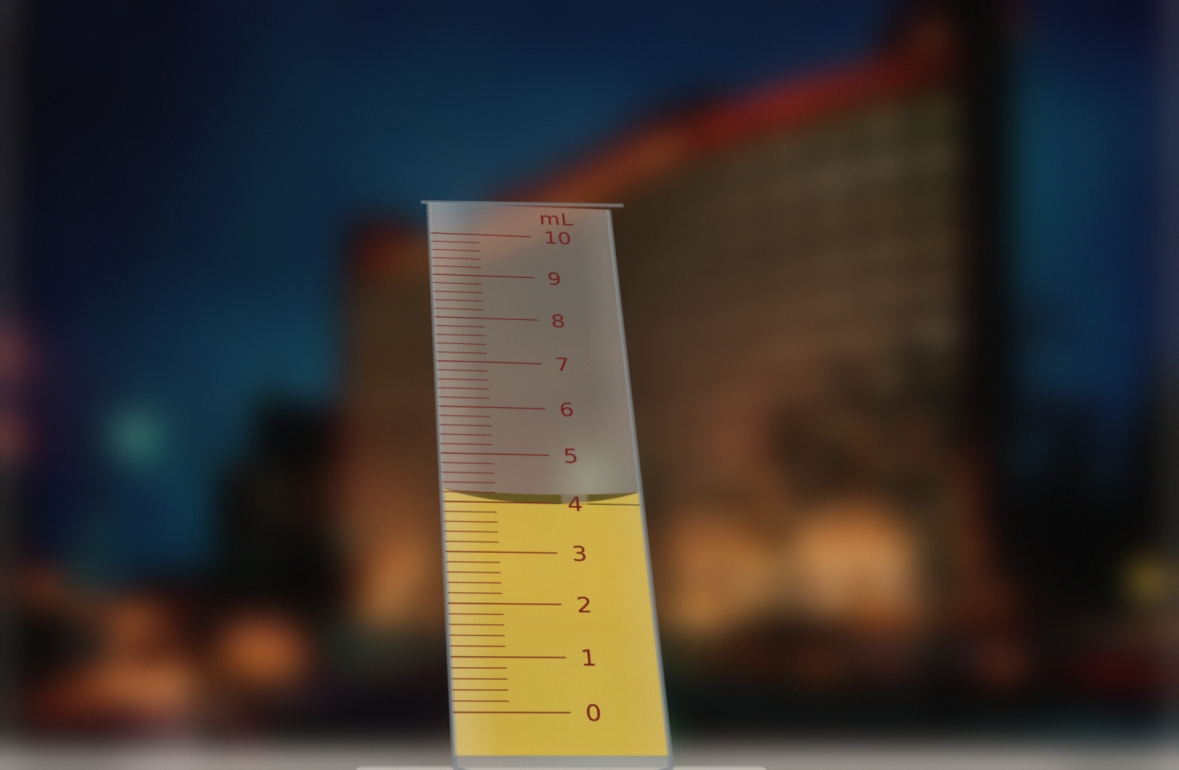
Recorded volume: 4 mL
